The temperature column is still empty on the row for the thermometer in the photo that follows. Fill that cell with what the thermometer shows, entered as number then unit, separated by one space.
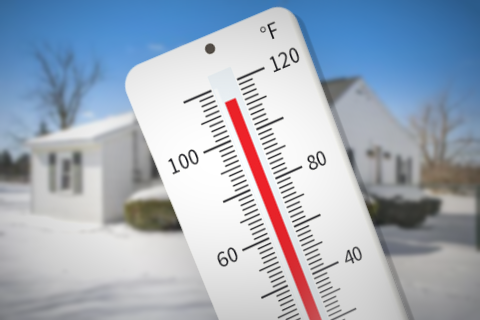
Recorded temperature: 114 °F
